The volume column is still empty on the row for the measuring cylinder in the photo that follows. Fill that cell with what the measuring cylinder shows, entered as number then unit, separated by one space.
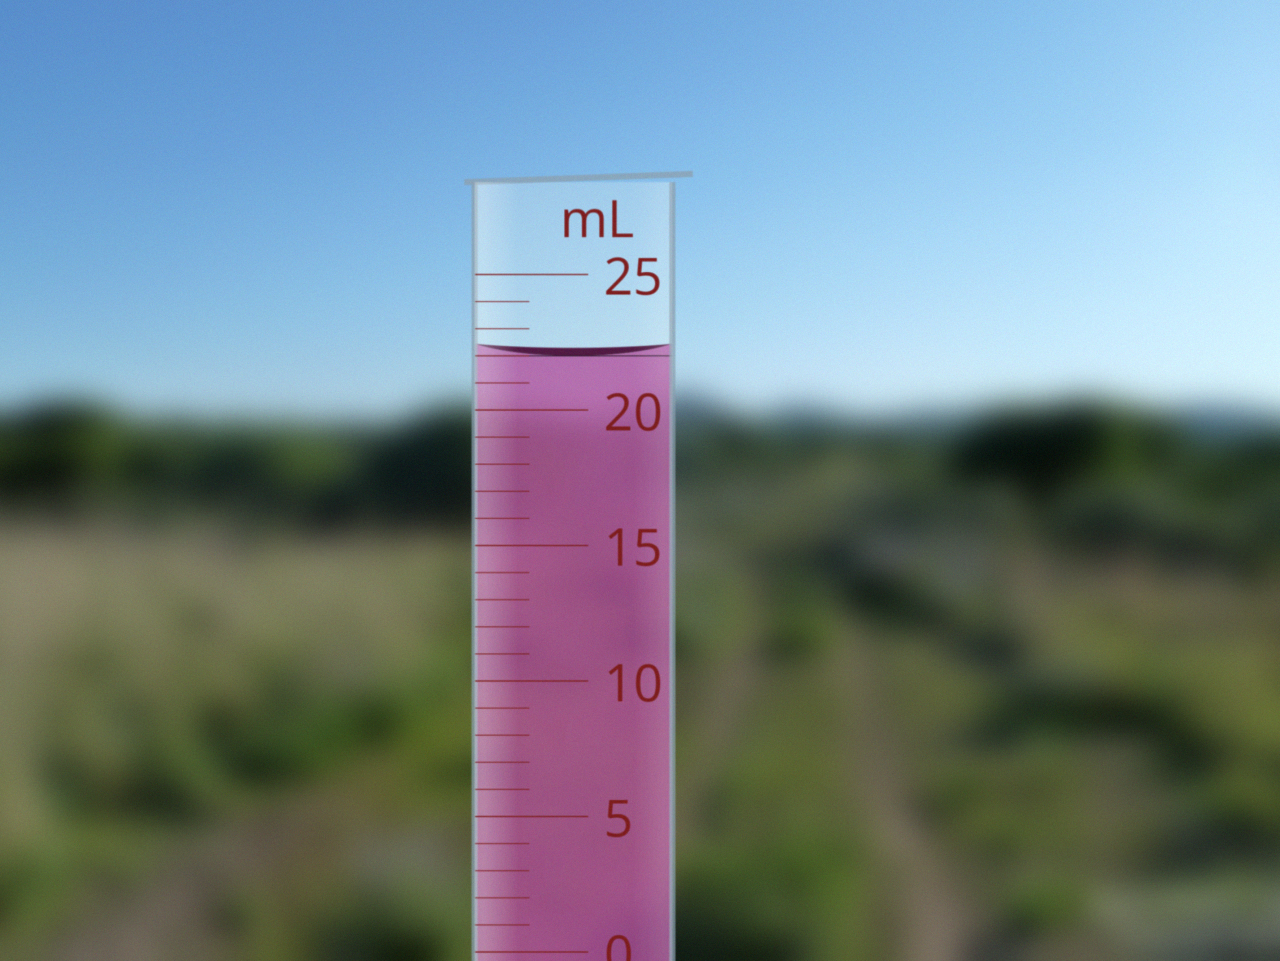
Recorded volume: 22 mL
